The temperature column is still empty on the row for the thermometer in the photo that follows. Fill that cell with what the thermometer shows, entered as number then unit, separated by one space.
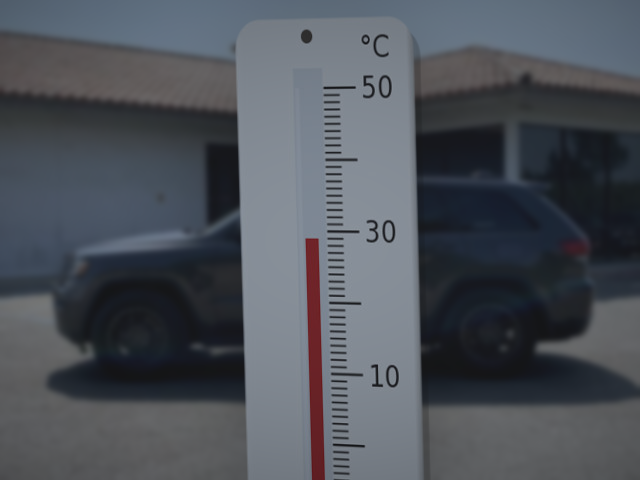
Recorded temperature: 29 °C
